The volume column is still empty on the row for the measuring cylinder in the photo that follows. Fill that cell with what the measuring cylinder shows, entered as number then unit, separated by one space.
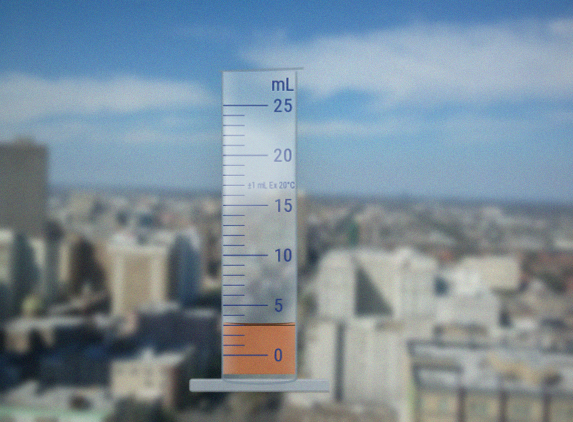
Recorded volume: 3 mL
